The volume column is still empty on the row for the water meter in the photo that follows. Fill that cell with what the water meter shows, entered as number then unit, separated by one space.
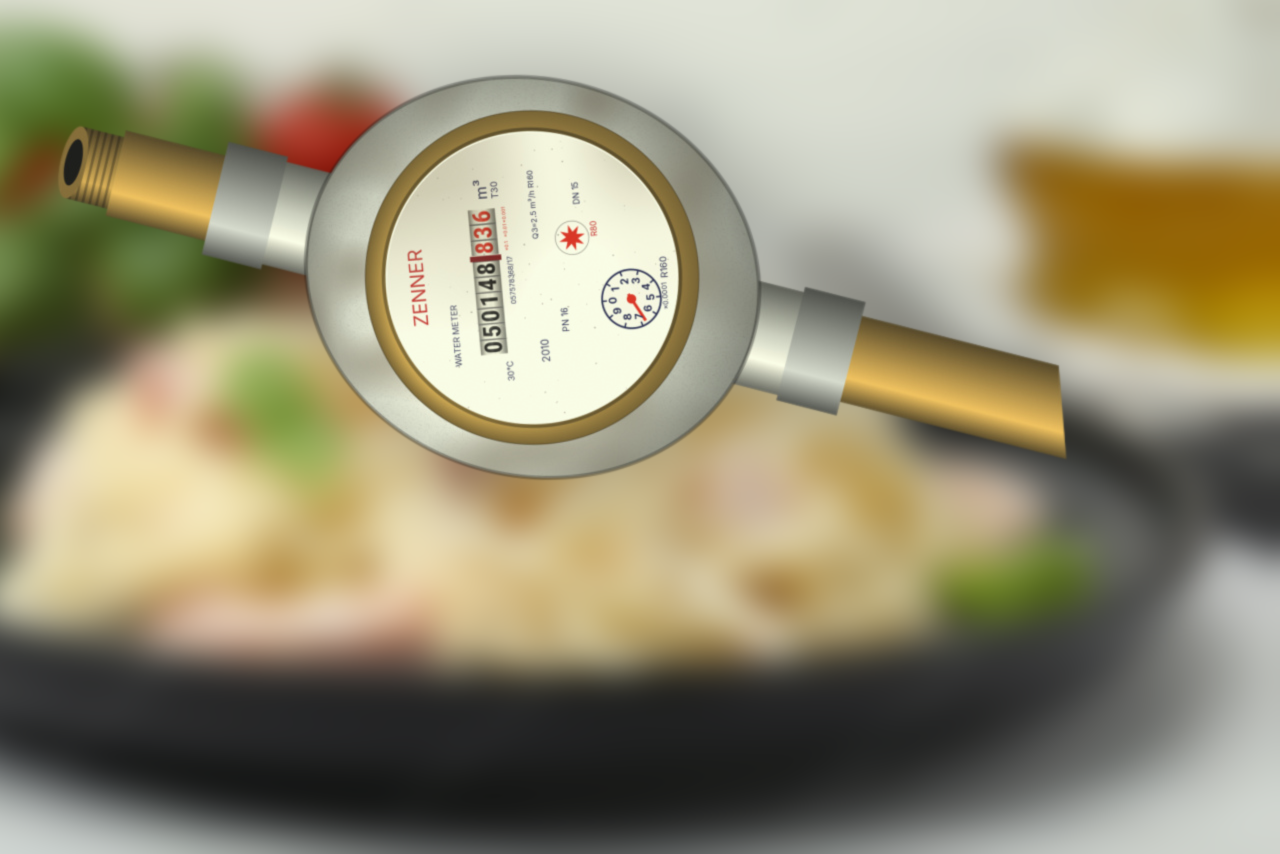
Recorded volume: 50148.8366 m³
